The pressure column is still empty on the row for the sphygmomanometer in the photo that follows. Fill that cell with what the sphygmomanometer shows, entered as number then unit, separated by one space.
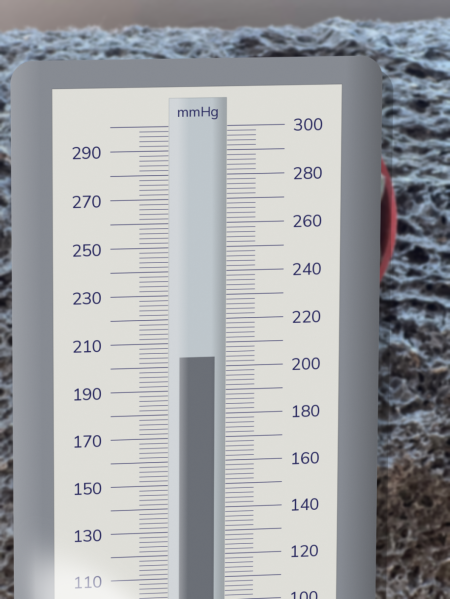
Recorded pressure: 204 mmHg
